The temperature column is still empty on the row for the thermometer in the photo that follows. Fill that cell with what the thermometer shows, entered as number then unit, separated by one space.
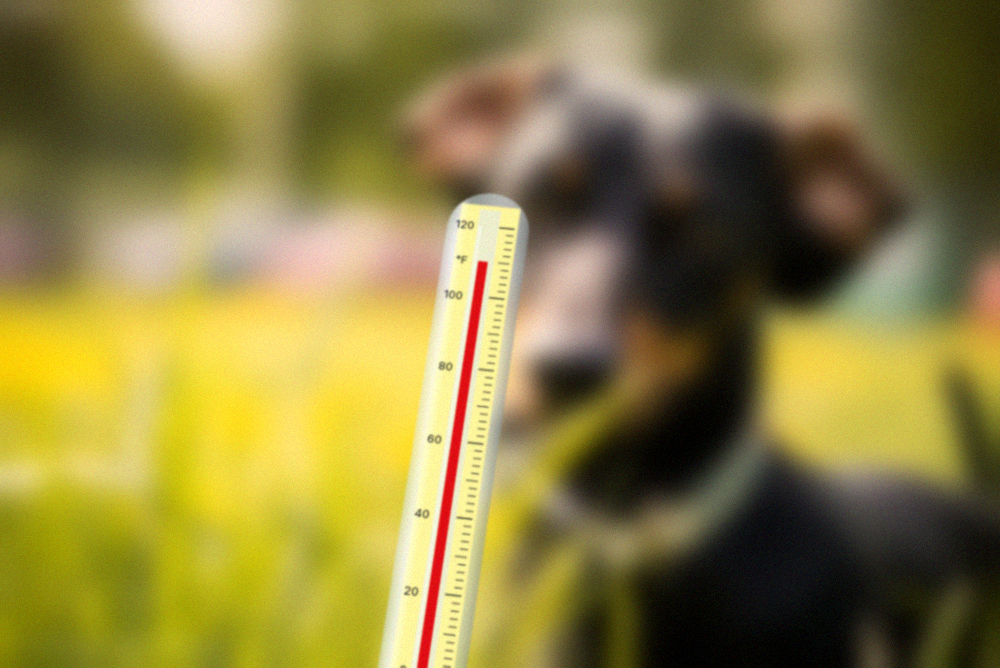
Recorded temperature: 110 °F
